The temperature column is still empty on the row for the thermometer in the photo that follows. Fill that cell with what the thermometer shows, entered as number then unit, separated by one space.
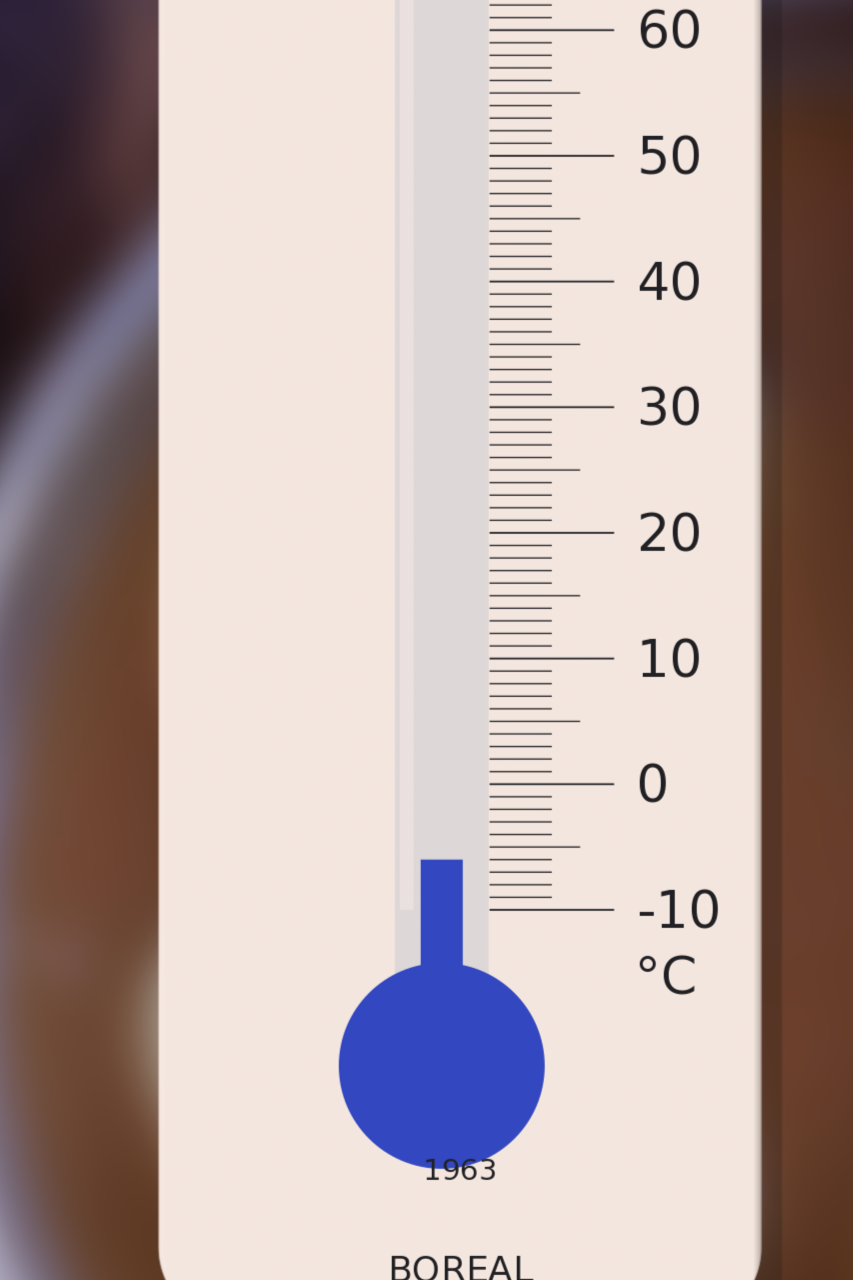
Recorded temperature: -6 °C
